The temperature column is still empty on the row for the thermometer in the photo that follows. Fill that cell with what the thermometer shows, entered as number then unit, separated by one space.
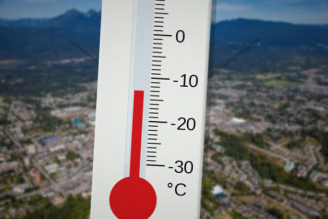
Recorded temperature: -13 °C
